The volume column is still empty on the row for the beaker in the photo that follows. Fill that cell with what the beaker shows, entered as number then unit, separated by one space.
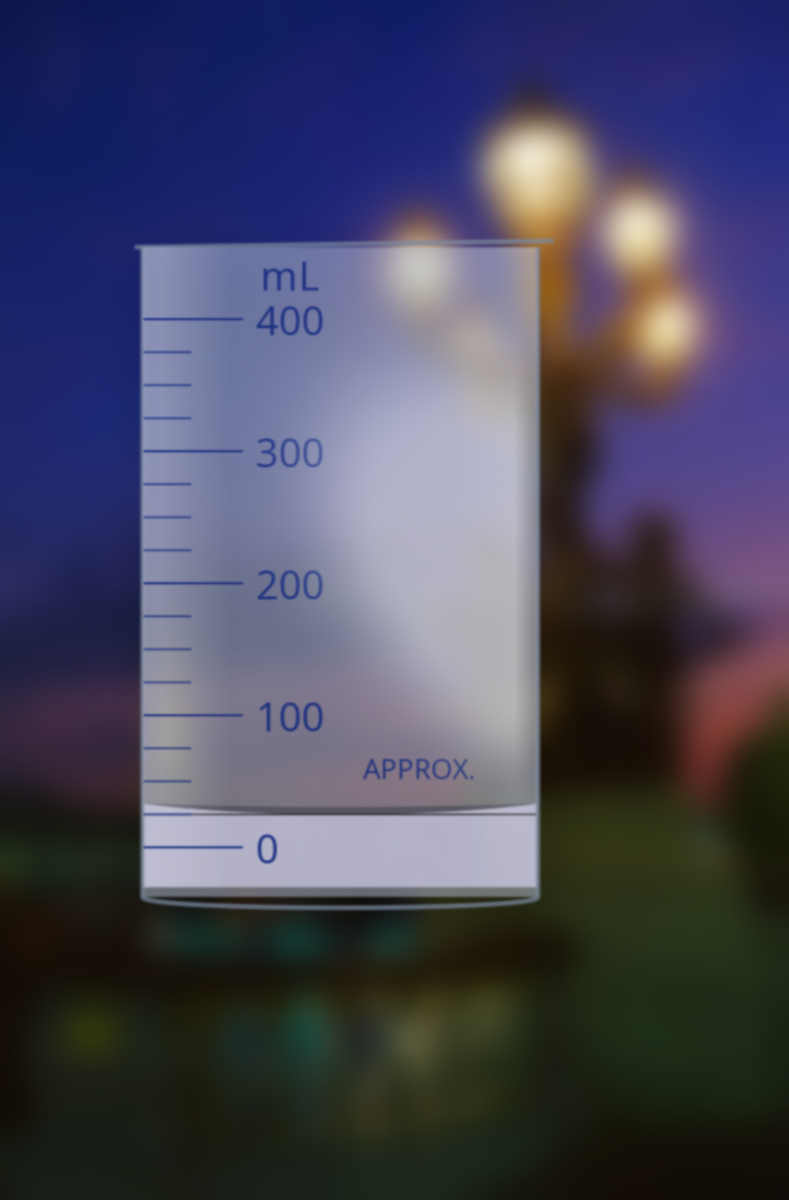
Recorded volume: 25 mL
